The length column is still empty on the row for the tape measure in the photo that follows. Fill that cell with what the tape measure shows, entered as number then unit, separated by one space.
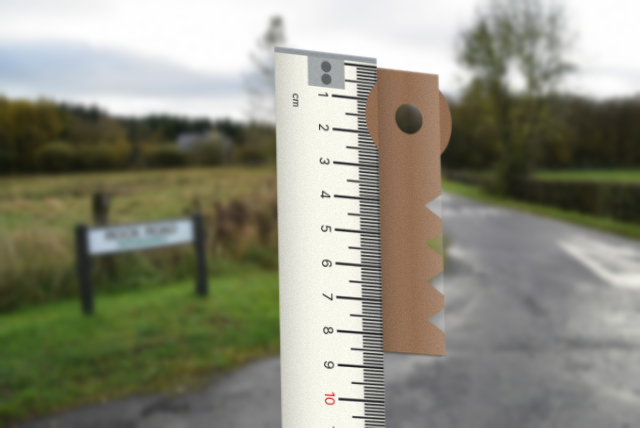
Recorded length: 8.5 cm
